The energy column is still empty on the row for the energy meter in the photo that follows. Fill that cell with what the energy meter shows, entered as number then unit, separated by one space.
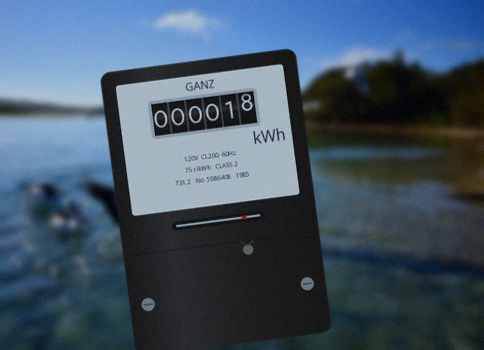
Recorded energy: 18 kWh
